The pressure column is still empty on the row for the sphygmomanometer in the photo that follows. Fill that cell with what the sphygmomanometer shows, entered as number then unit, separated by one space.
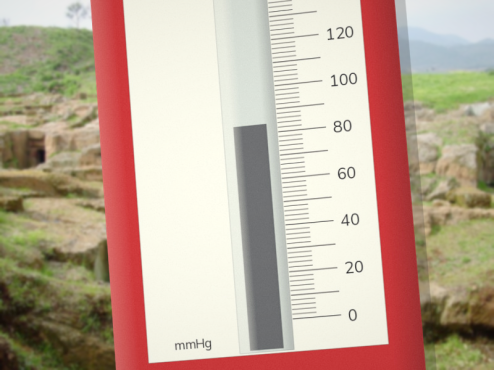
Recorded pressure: 84 mmHg
